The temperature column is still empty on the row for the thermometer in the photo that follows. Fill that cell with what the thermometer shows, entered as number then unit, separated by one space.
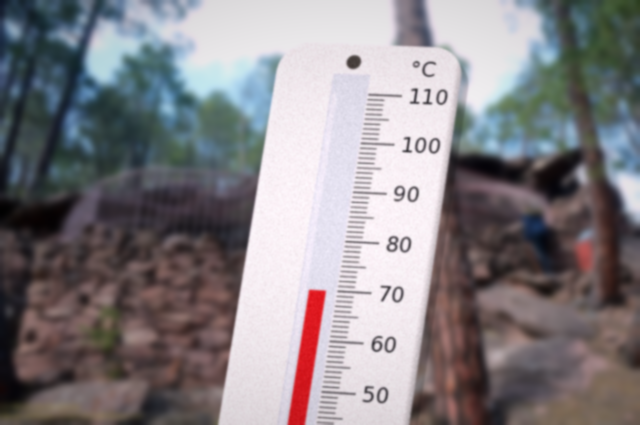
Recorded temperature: 70 °C
